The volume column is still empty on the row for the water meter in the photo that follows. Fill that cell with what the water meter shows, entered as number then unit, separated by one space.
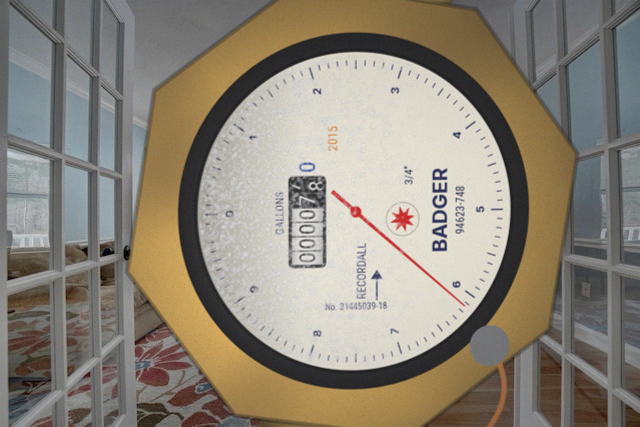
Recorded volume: 776.1 gal
